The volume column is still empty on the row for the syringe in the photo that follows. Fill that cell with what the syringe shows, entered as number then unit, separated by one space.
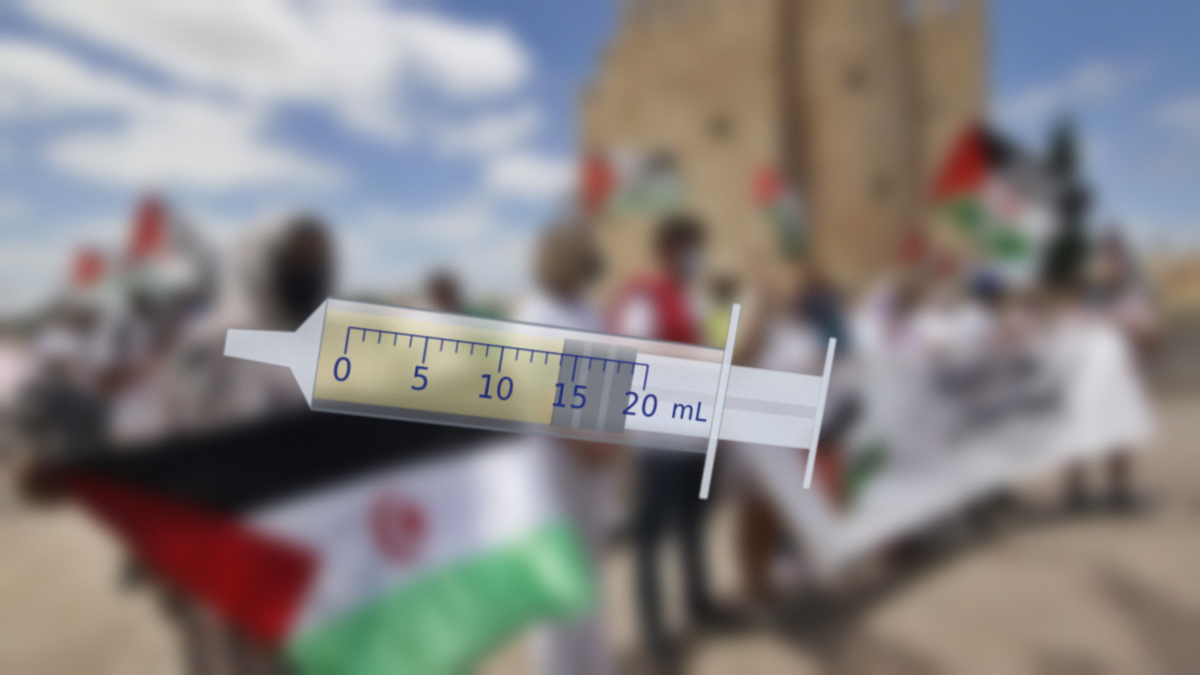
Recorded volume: 14 mL
